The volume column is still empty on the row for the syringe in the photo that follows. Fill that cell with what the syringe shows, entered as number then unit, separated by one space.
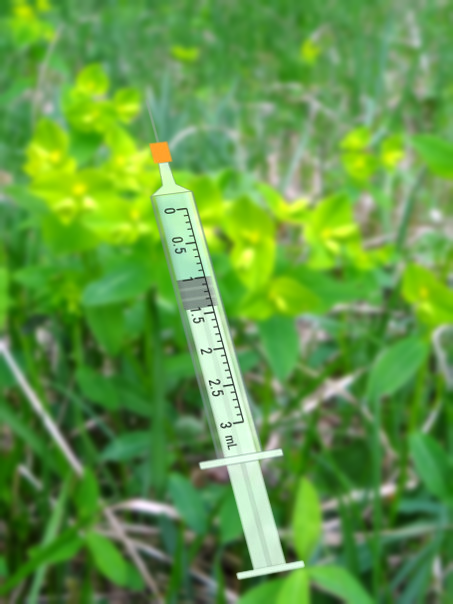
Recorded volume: 1 mL
